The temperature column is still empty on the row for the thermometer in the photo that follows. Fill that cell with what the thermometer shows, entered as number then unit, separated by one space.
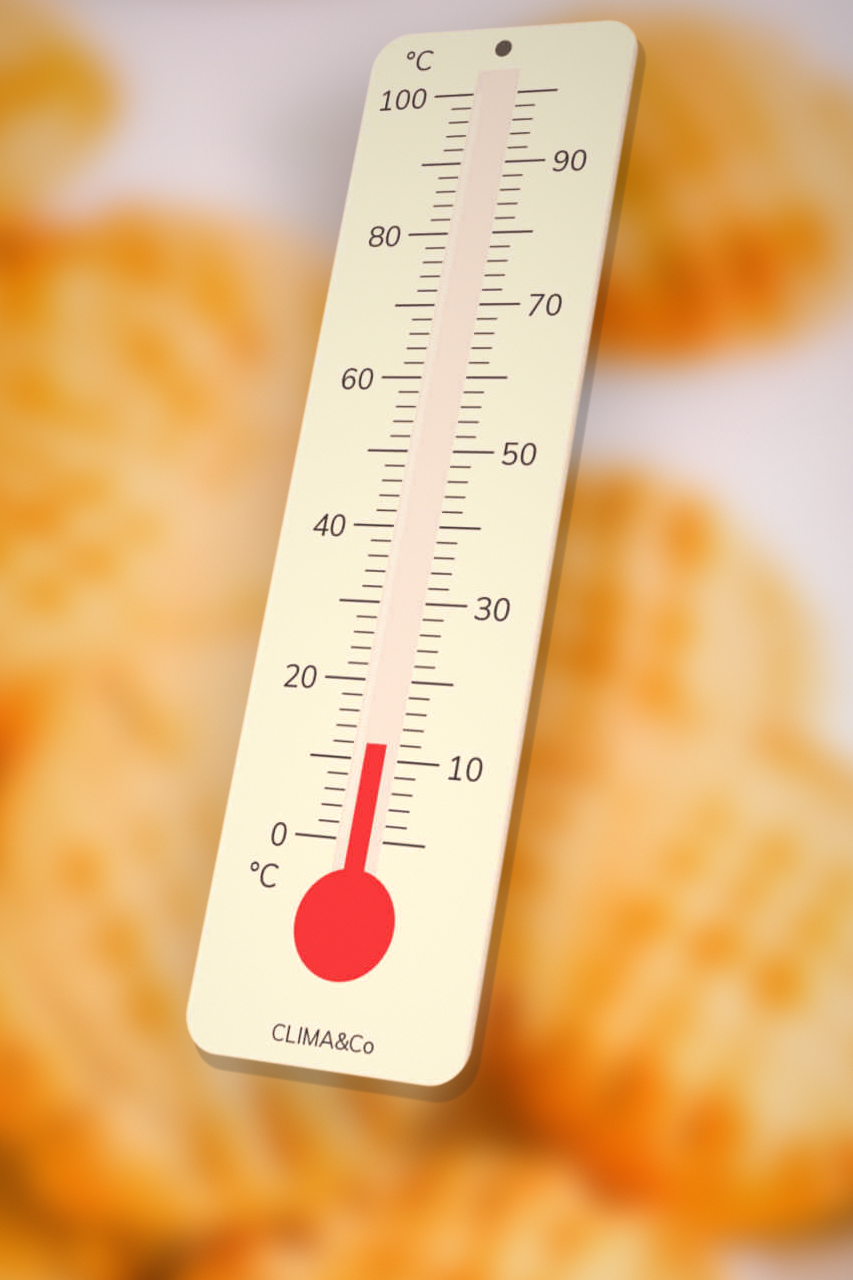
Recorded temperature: 12 °C
